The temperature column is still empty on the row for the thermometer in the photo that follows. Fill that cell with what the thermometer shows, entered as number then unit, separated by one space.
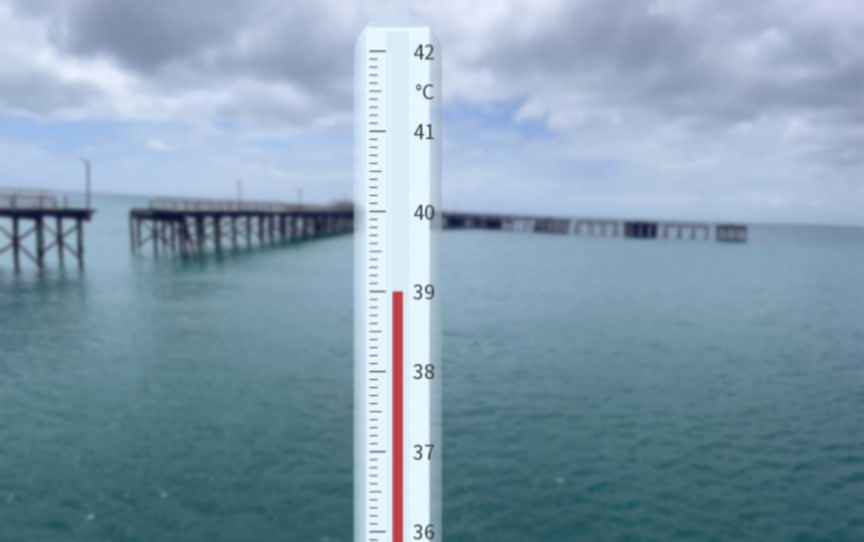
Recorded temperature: 39 °C
